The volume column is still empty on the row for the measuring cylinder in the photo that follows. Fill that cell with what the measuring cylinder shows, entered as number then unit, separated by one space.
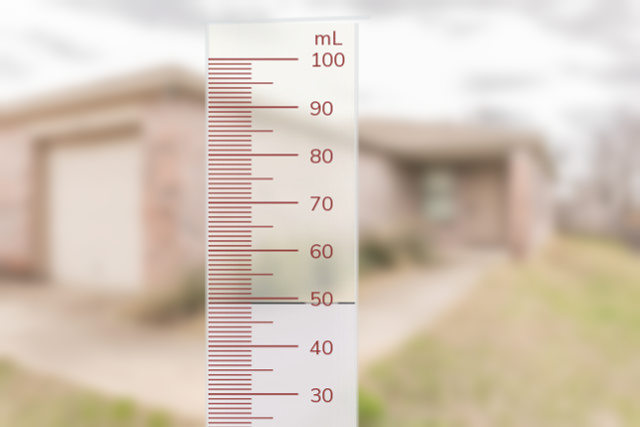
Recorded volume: 49 mL
